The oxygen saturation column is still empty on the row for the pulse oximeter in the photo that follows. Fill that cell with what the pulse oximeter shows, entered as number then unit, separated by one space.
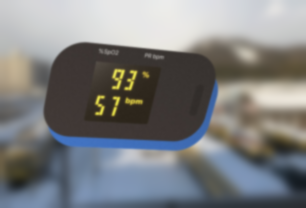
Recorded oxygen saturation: 93 %
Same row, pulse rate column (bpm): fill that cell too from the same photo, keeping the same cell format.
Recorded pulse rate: 57 bpm
